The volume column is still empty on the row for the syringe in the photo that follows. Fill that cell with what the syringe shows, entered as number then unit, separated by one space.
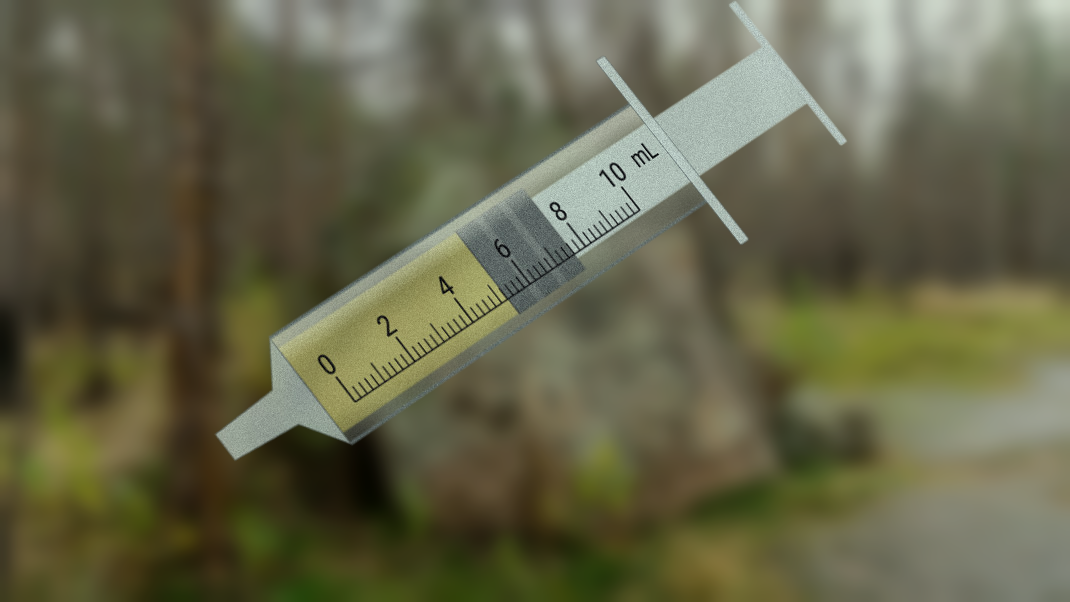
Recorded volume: 5.2 mL
